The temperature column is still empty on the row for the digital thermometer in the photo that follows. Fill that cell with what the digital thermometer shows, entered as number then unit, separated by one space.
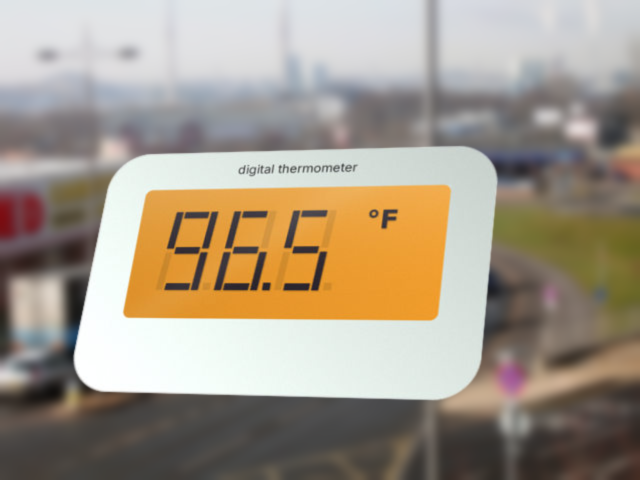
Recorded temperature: 96.5 °F
